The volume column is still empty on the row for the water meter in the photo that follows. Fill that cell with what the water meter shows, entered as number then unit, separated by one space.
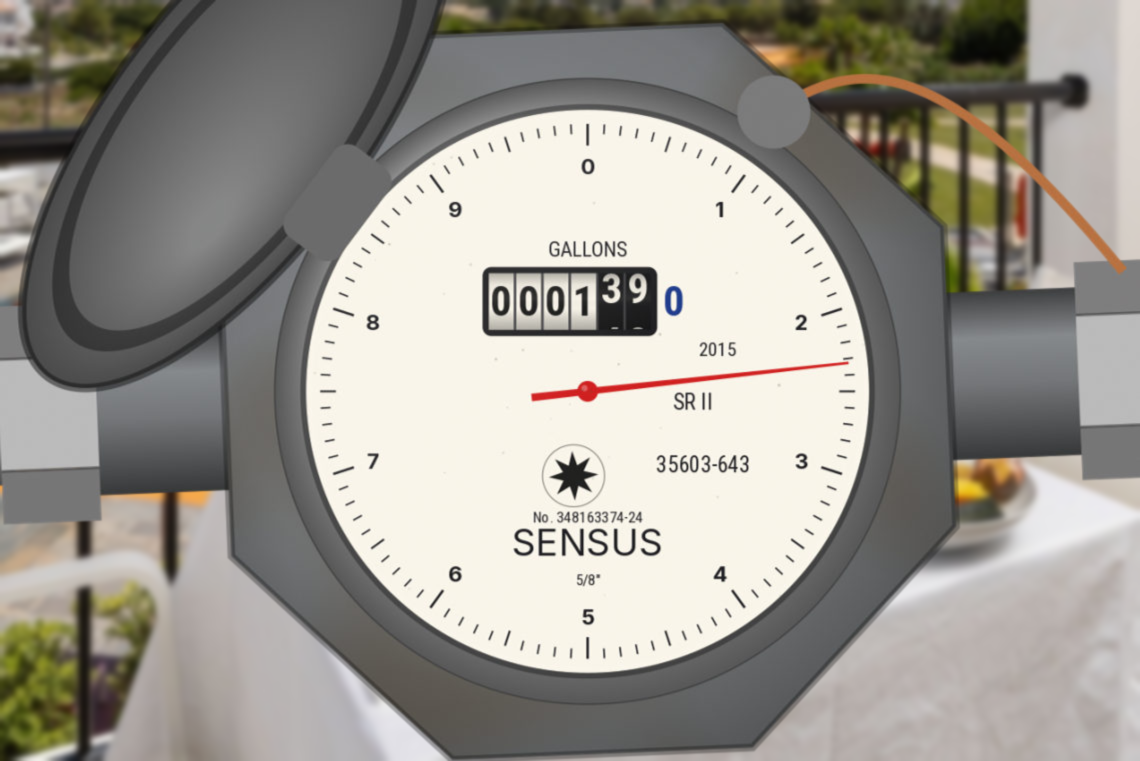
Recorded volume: 1392.3 gal
